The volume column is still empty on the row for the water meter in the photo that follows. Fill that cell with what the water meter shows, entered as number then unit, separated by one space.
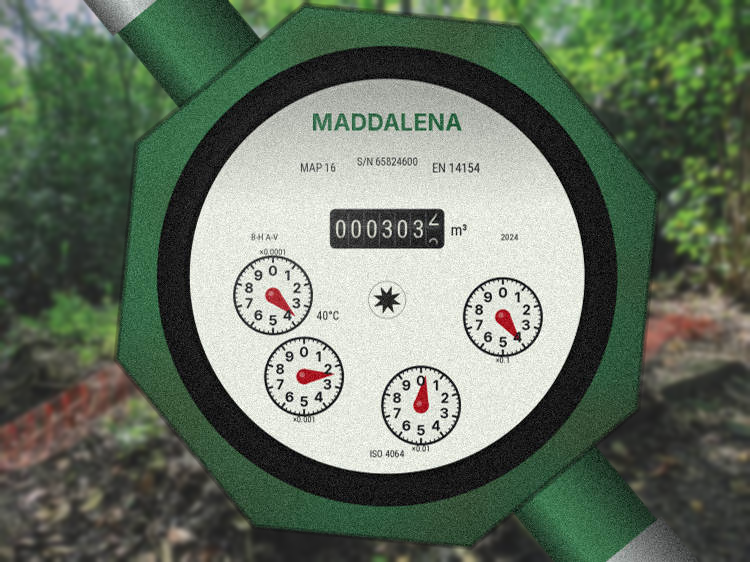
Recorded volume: 3032.4023 m³
